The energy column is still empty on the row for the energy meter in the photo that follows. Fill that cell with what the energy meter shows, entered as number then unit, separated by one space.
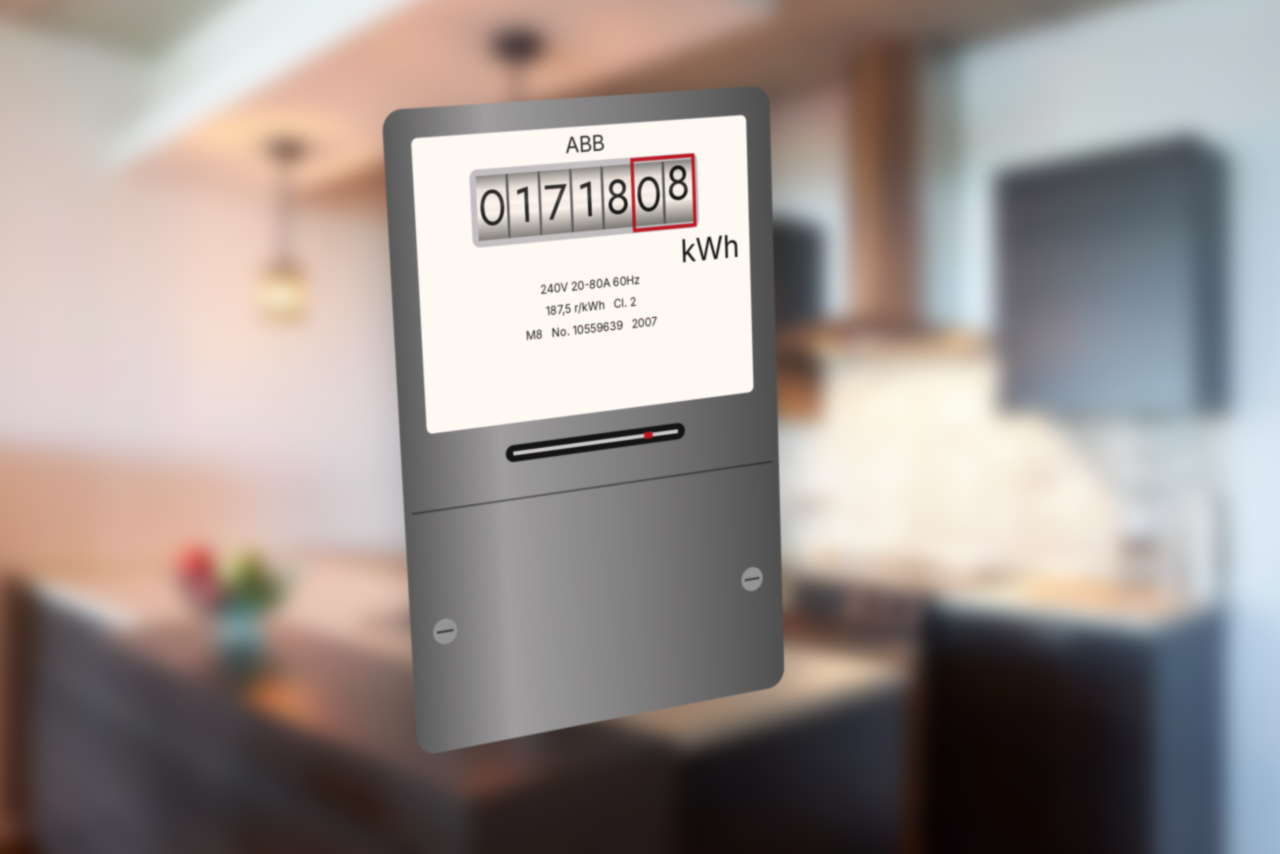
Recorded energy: 1718.08 kWh
